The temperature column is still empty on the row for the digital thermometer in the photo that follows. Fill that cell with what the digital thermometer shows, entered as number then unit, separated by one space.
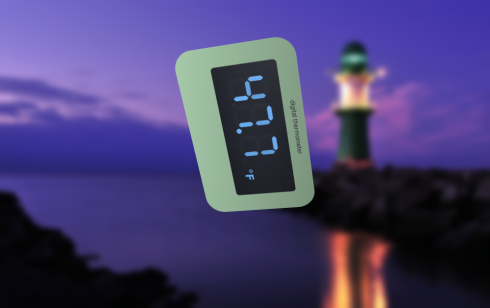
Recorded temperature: 47.7 °F
